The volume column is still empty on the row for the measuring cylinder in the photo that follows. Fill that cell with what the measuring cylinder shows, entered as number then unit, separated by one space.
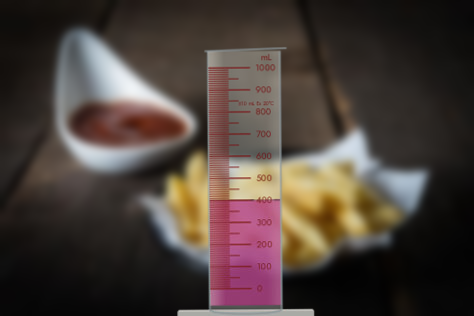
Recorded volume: 400 mL
